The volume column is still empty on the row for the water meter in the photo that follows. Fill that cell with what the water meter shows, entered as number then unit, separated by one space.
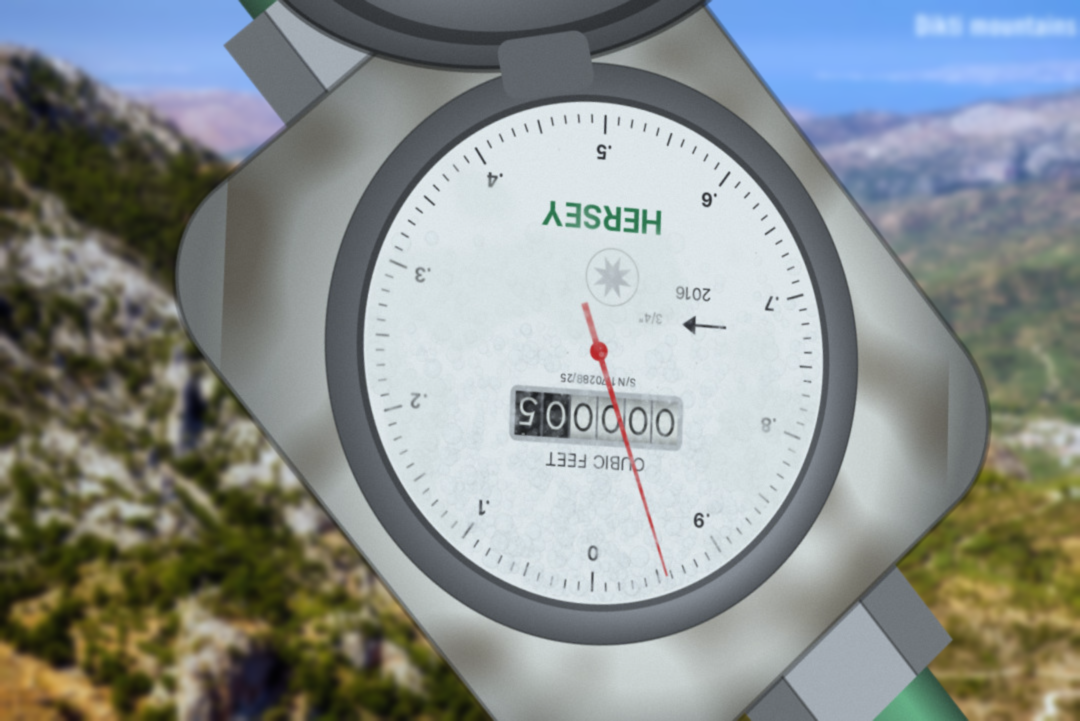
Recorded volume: 4.94 ft³
